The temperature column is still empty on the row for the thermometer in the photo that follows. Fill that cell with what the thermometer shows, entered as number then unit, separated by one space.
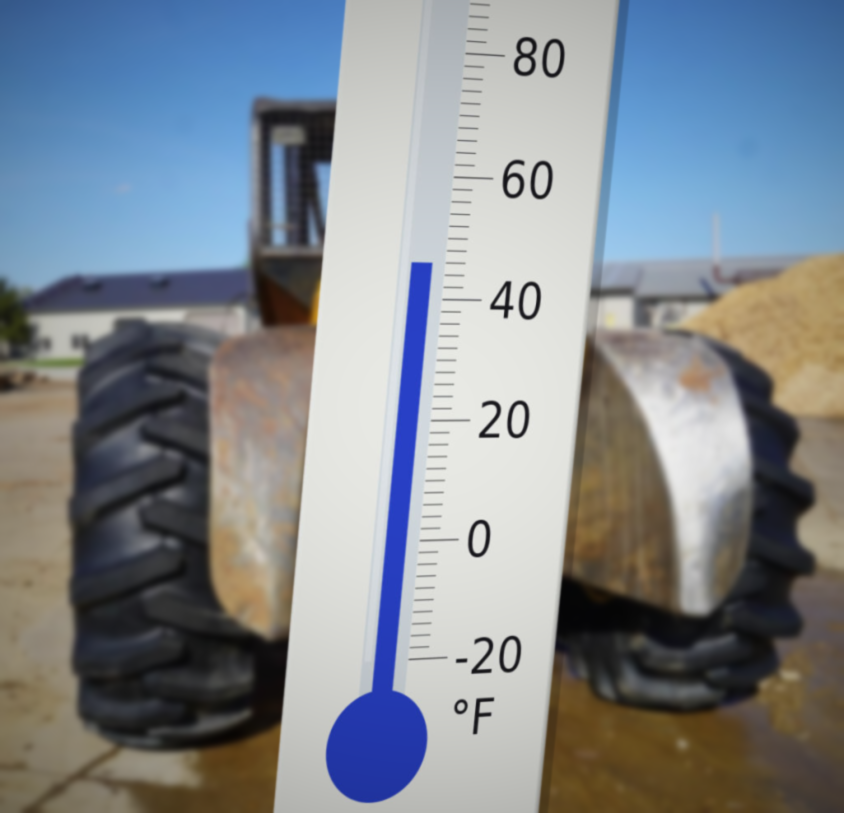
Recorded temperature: 46 °F
